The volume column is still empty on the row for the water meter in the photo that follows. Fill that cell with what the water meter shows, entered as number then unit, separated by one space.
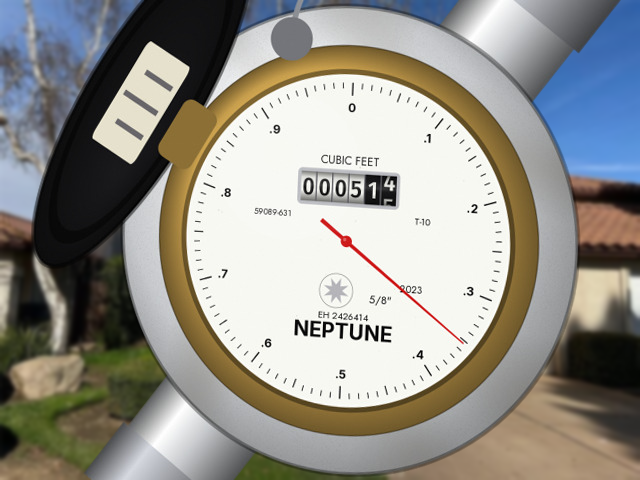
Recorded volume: 514.35 ft³
